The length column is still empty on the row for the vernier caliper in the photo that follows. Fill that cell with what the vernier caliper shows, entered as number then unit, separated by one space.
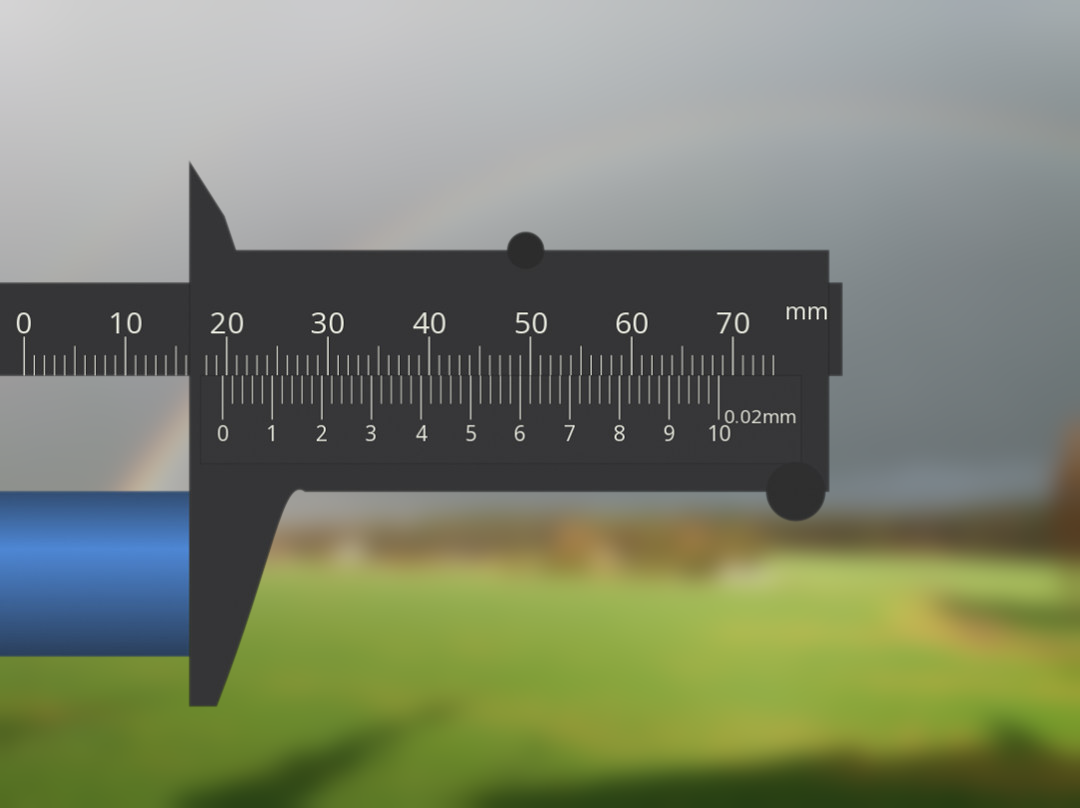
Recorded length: 19.6 mm
